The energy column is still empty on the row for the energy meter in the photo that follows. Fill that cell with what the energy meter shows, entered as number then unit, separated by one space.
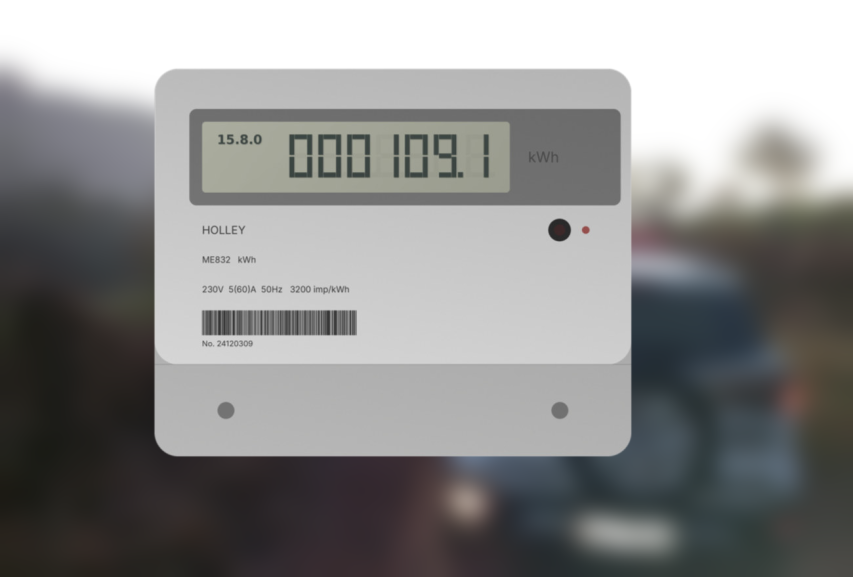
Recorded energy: 109.1 kWh
